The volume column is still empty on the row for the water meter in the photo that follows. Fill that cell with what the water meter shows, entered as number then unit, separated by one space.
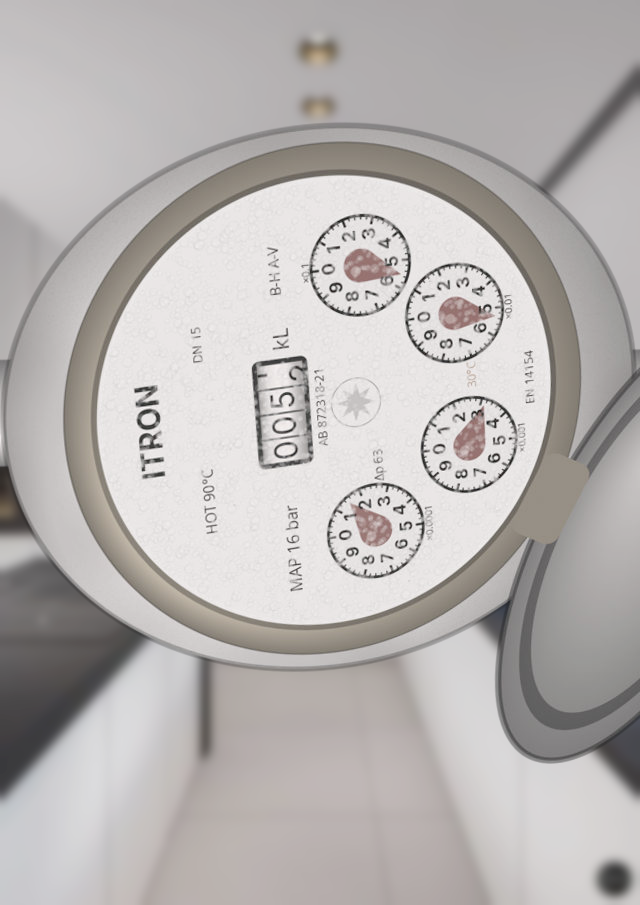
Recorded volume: 51.5531 kL
